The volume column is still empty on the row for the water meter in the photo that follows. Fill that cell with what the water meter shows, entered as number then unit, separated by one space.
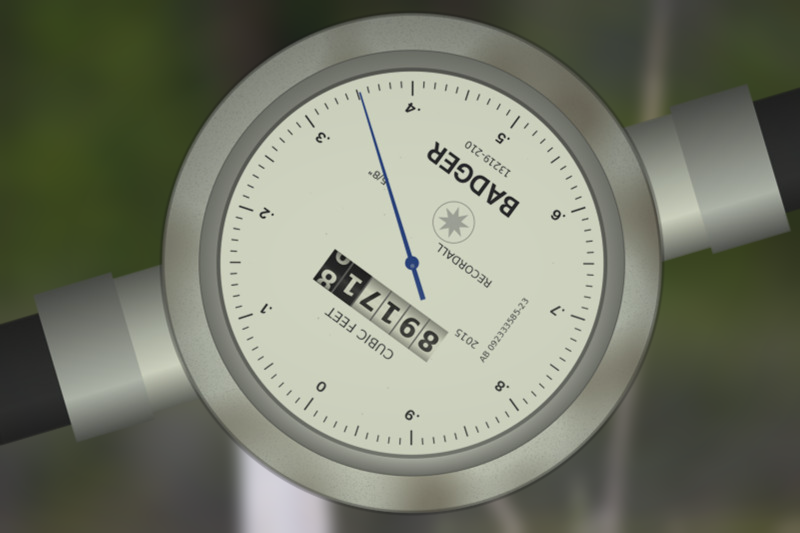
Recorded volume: 891718.35 ft³
